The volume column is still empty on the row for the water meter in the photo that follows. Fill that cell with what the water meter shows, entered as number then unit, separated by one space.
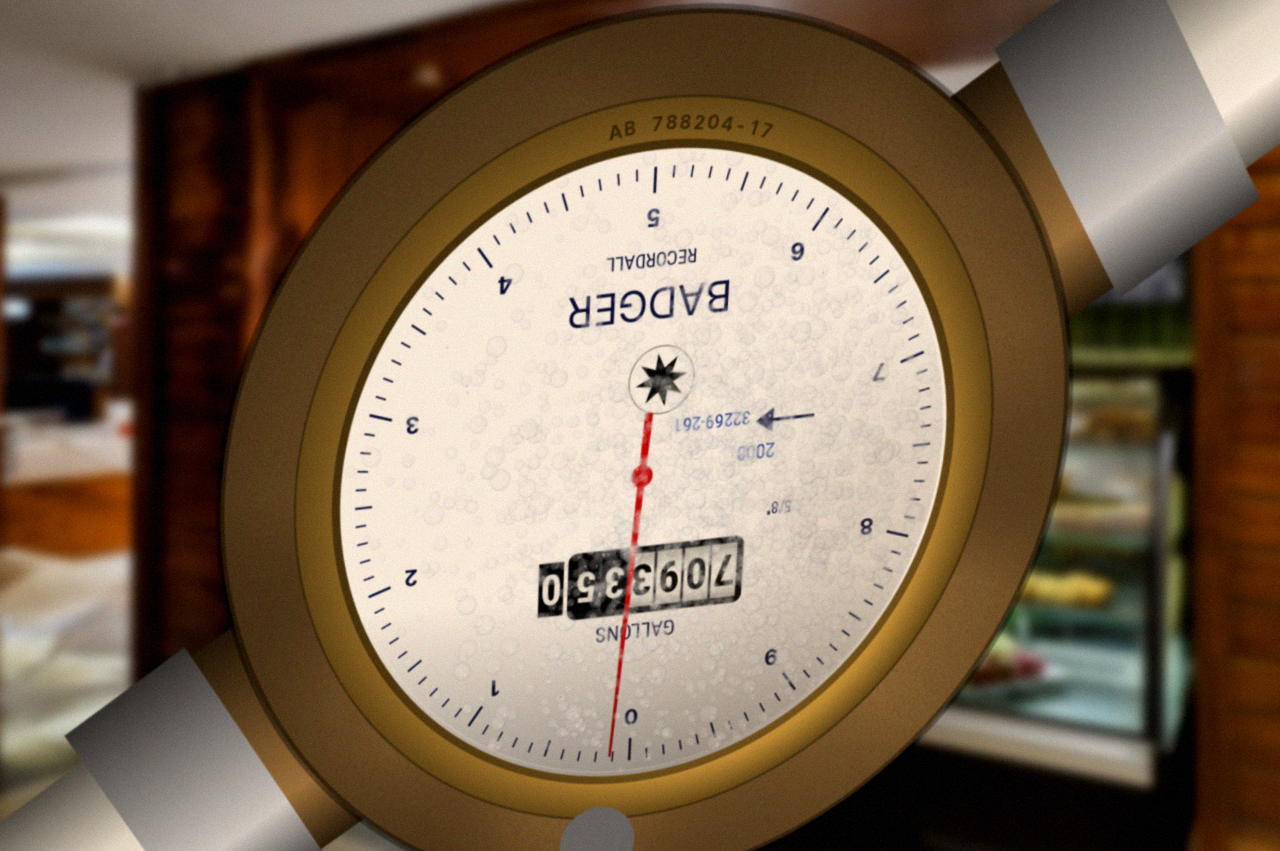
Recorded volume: 7093350.1 gal
